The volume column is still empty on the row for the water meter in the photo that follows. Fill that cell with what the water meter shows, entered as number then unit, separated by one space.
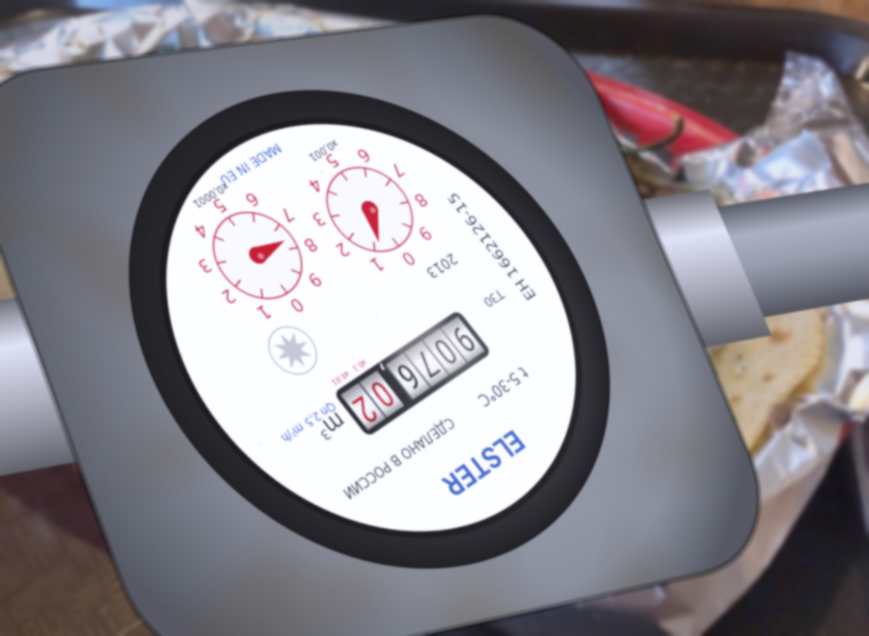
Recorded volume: 9076.0207 m³
